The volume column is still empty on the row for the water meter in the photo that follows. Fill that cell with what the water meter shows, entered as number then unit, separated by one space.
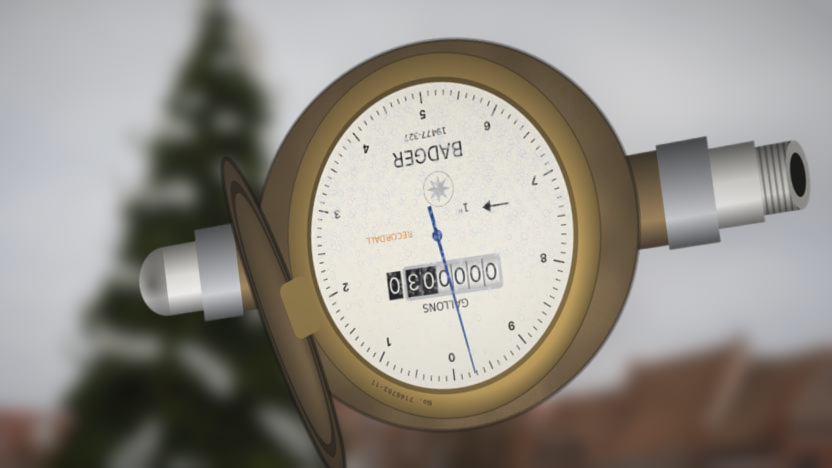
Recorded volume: 29.7 gal
